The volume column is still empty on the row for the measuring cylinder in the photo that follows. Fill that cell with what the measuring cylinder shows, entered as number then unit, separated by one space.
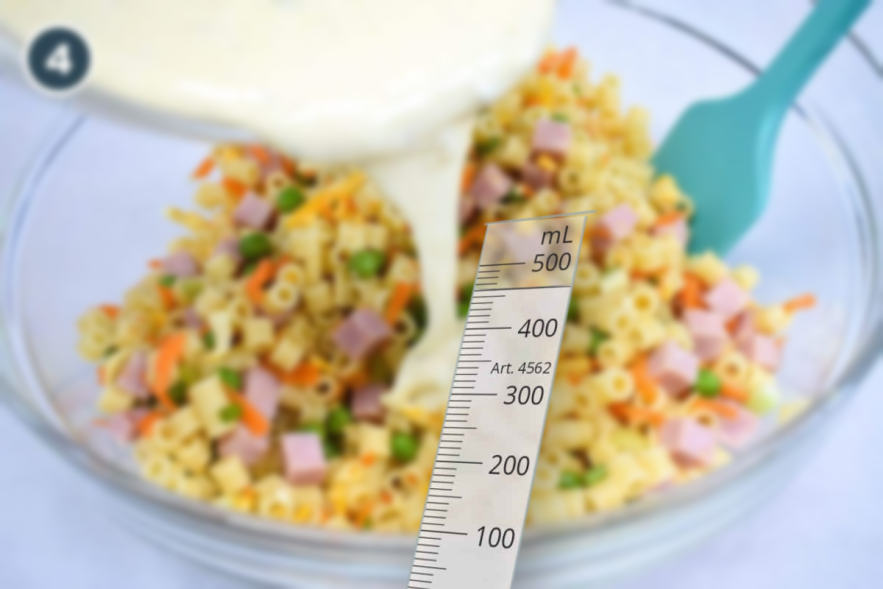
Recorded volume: 460 mL
